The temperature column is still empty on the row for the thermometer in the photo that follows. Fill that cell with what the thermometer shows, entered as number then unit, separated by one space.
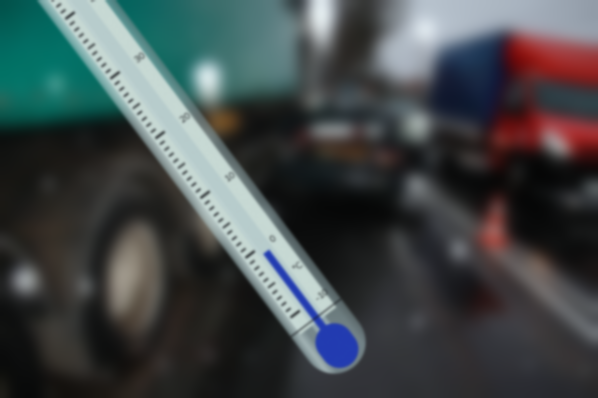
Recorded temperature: -1 °C
